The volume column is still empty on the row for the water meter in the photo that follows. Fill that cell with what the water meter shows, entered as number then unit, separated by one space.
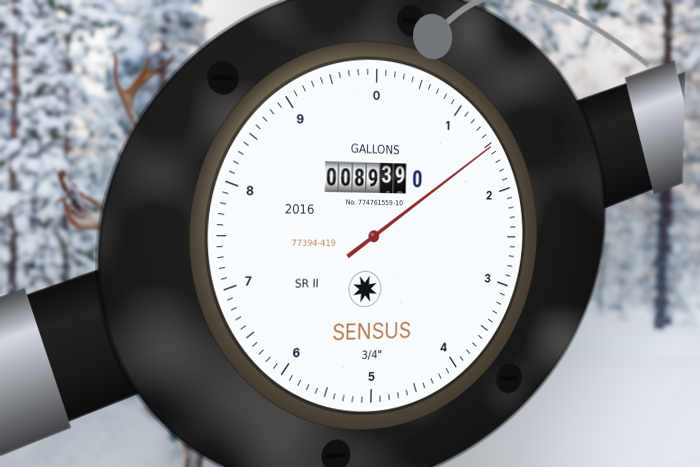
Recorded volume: 89391.5 gal
